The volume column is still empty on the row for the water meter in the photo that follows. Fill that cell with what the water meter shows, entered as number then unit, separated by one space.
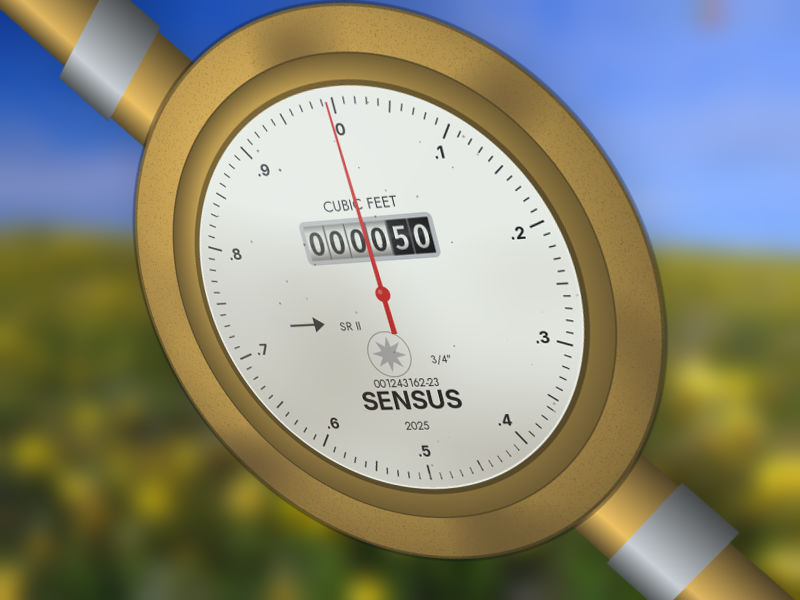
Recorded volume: 49.99 ft³
